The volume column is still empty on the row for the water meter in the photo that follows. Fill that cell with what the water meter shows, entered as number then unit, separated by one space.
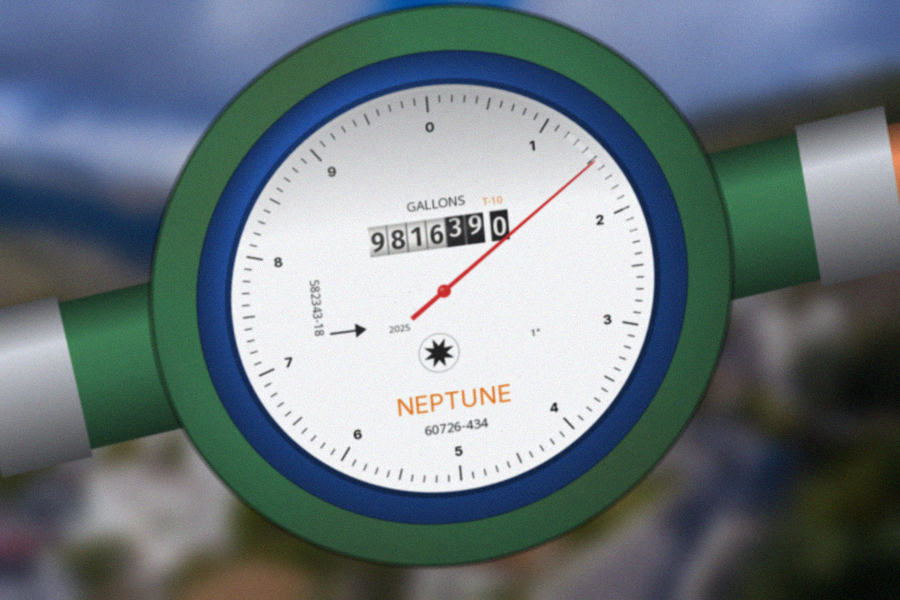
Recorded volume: 9816391.5 gal
